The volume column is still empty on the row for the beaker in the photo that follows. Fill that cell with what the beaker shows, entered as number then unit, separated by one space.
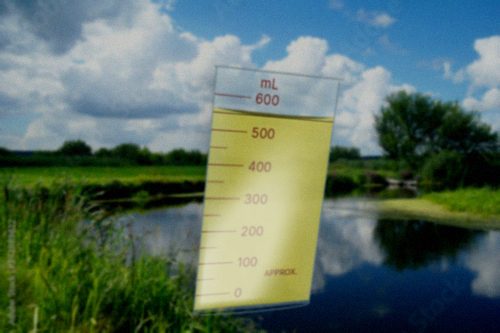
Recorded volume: 550 mL
